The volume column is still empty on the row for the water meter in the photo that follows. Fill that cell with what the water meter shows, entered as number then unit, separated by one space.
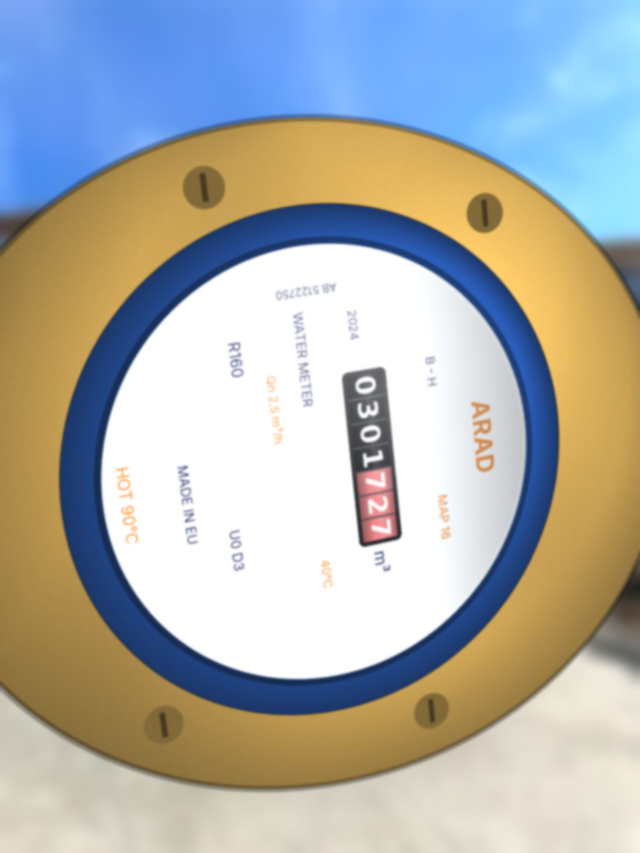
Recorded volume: 301.727 m³
